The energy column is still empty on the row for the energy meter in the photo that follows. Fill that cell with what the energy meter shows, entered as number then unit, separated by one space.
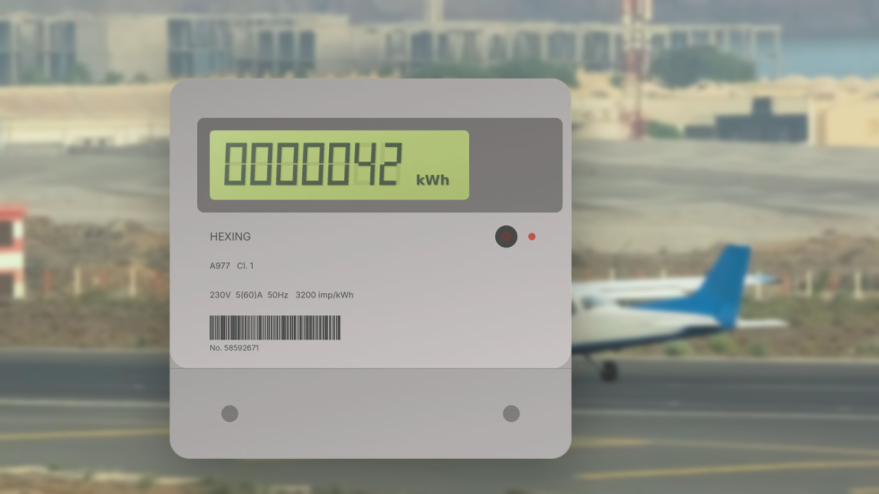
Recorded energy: 42 kWh
